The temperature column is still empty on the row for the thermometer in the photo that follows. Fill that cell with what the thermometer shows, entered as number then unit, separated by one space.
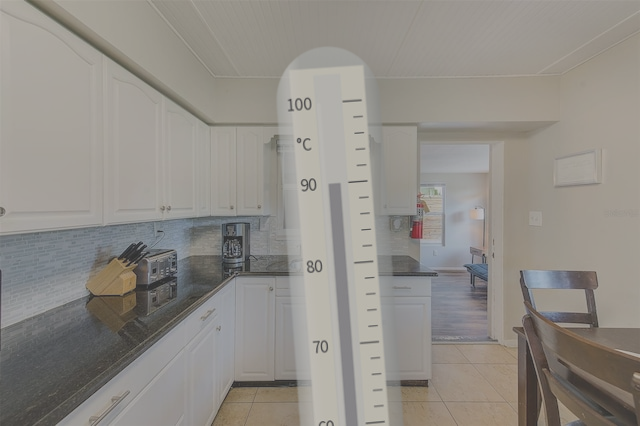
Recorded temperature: 90 °C
